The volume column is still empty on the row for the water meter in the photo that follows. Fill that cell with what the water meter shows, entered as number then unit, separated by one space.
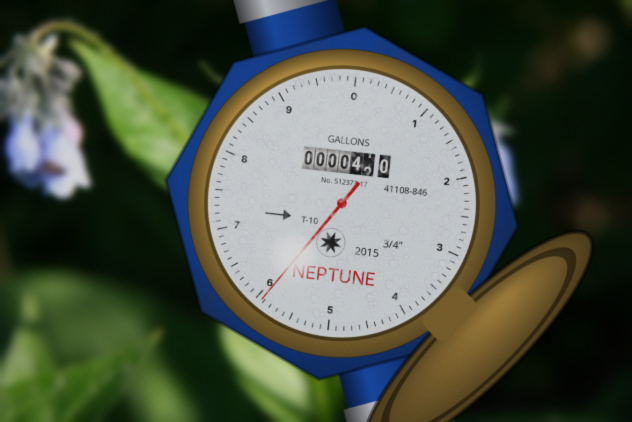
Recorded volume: 415.9 gal
